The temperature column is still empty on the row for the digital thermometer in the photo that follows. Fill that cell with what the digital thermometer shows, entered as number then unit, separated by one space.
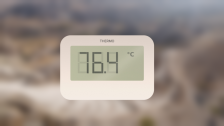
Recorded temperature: 76.4 °C
